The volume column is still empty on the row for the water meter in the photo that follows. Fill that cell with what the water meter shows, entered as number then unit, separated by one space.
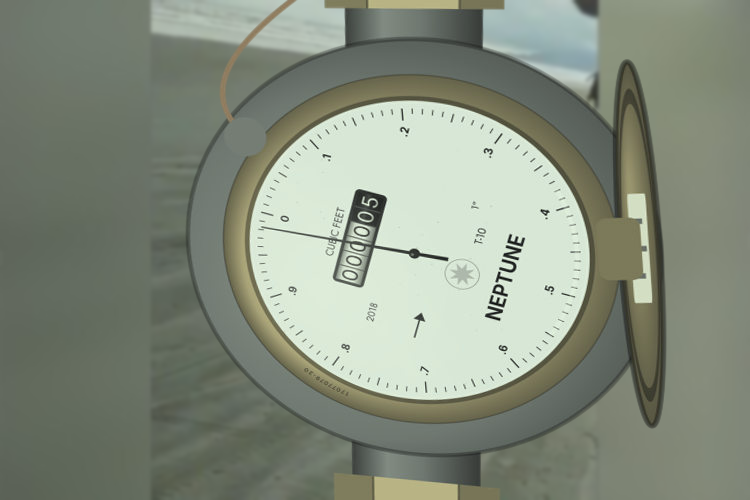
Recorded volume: 4.98 ft³
